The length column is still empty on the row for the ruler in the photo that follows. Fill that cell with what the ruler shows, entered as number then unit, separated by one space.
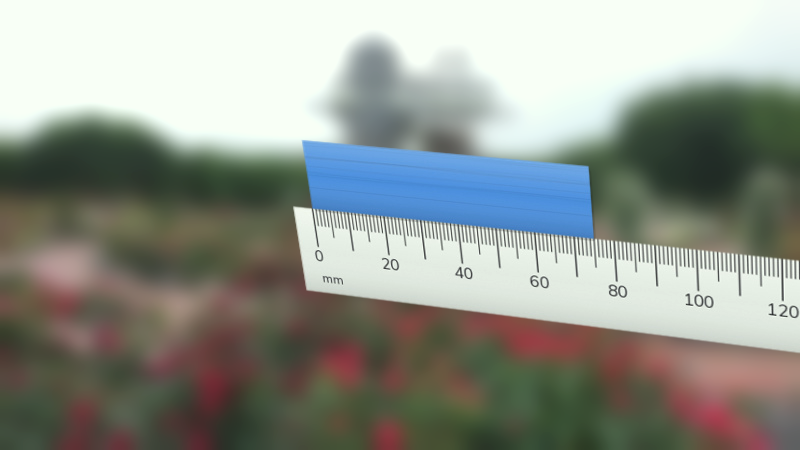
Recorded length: 75 mm
